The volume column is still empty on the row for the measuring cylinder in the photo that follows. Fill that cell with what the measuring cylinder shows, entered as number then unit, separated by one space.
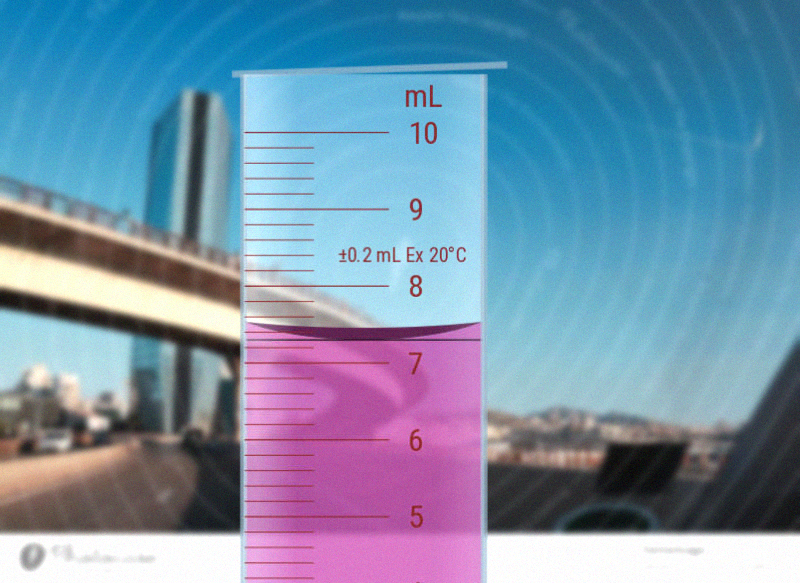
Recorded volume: 7.3 mL
